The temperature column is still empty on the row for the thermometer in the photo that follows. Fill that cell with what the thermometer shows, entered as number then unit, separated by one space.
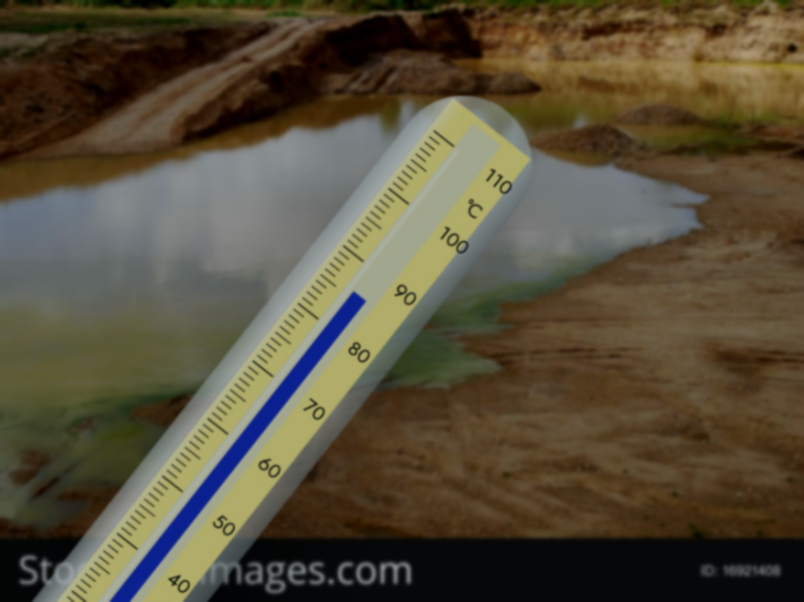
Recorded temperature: 86 °C
